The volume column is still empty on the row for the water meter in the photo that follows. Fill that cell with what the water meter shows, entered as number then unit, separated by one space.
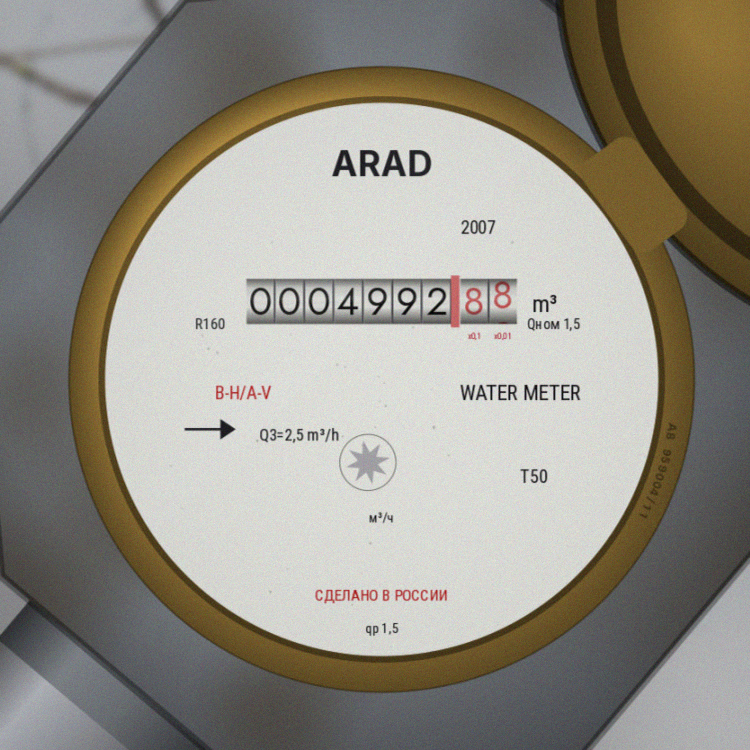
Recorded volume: 4992.88 m³
